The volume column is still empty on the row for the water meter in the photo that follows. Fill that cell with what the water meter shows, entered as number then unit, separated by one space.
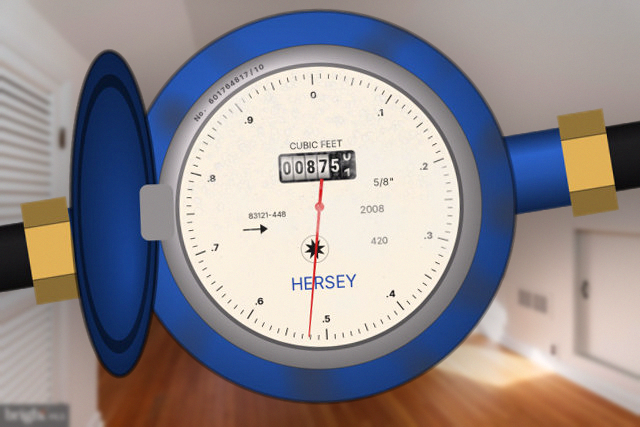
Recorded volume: 8750.52 ft³
